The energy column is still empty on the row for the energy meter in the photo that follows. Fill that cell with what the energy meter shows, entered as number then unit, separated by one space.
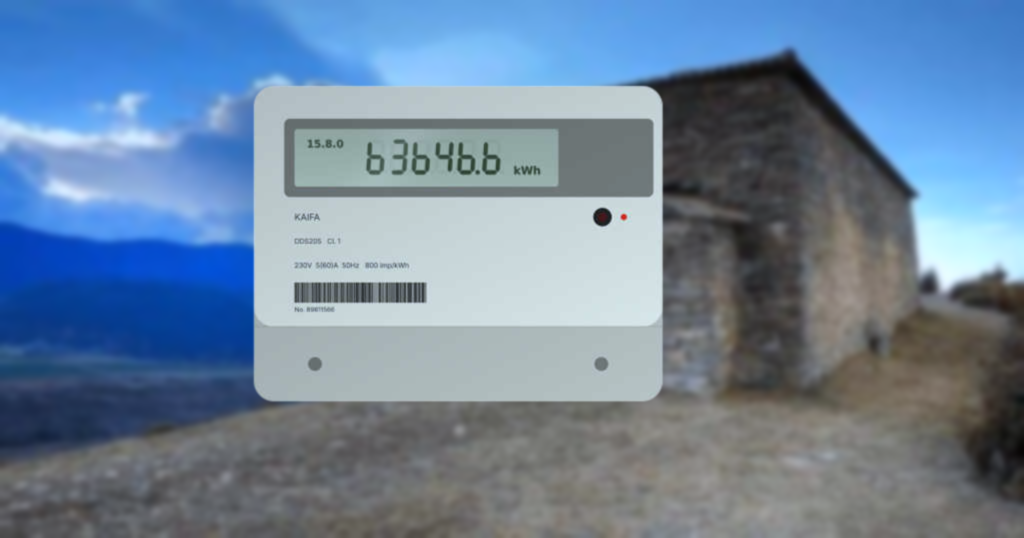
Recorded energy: 63646.6 kWh
